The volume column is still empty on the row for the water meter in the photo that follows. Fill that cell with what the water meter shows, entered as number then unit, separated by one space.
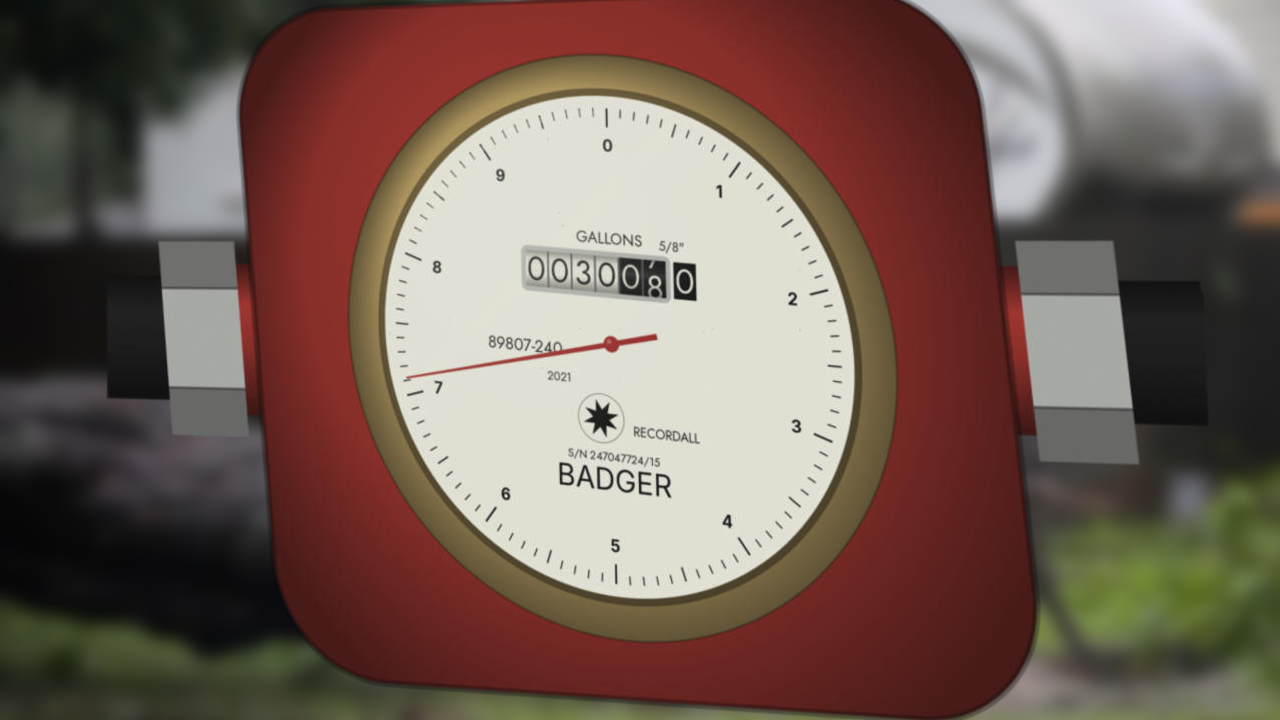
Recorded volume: 30077.1 gal
